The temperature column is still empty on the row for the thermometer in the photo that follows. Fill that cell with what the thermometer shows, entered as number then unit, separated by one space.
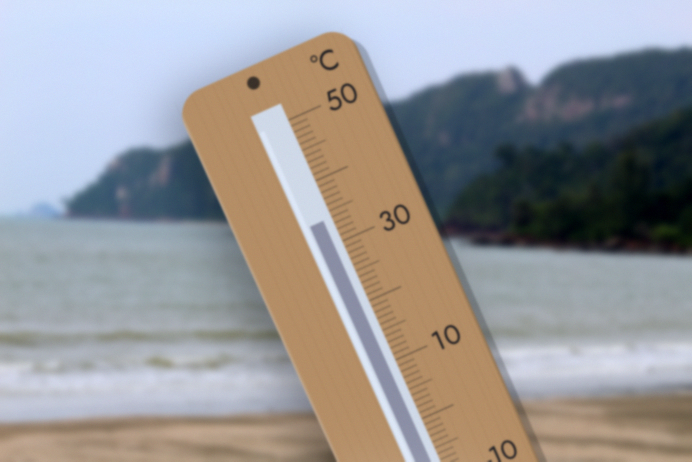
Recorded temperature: 34 °C
